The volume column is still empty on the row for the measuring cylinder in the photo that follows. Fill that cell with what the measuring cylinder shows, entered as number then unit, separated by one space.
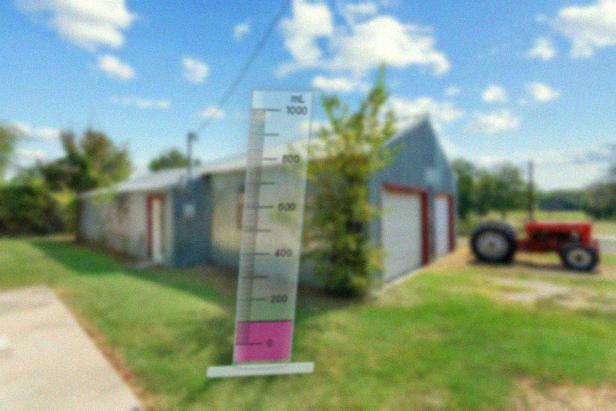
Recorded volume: 100 mL
